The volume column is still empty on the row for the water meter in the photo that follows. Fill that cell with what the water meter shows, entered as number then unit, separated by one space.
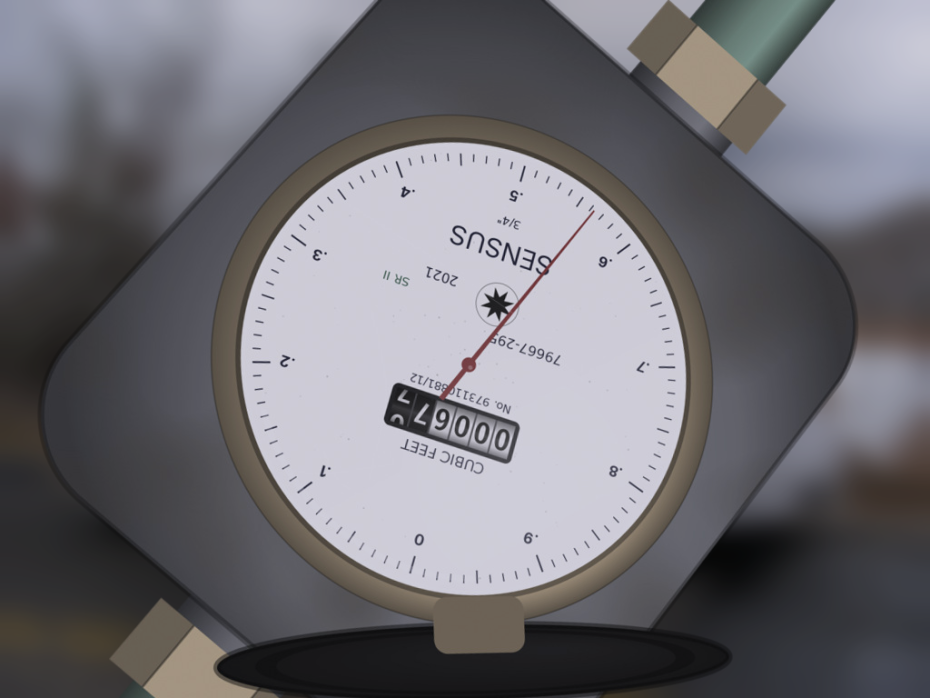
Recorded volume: 676.56 ft³
